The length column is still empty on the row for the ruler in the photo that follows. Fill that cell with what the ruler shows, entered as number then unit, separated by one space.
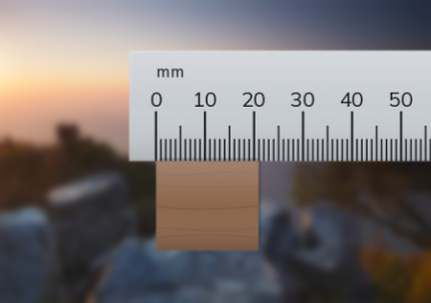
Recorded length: 21 mm
